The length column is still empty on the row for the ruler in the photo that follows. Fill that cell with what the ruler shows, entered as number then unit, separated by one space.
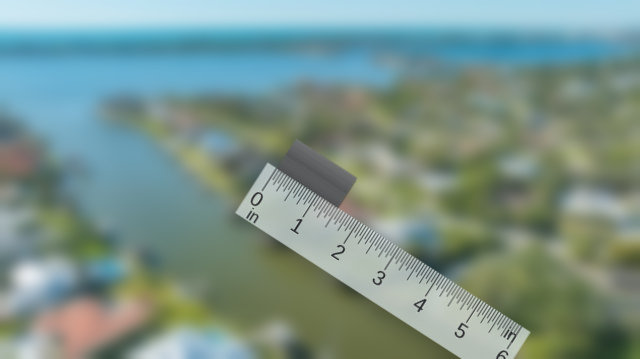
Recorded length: 1.5 in
